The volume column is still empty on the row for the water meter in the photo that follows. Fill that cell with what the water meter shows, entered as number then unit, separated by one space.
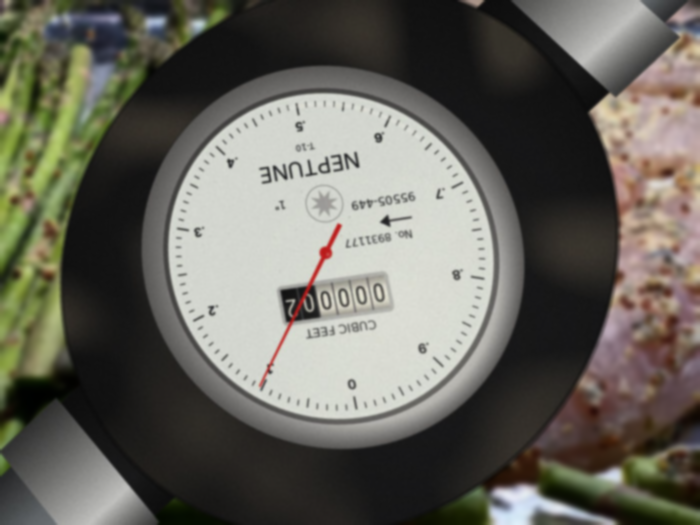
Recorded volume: 2.10 ft³
